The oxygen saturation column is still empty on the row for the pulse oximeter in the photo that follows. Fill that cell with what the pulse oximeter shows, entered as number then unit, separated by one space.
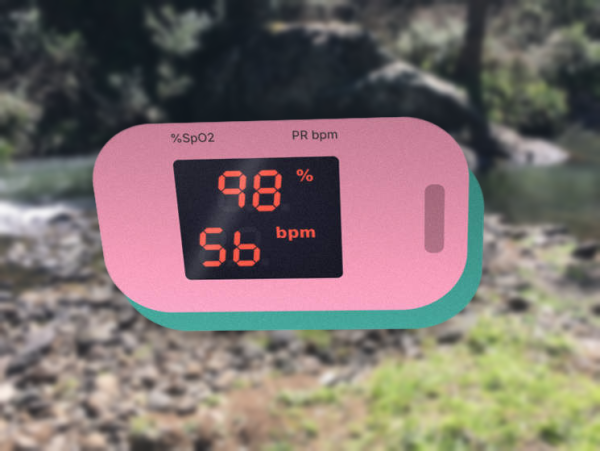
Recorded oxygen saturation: 98 %
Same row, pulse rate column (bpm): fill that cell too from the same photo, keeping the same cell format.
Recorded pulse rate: 56 bpm
